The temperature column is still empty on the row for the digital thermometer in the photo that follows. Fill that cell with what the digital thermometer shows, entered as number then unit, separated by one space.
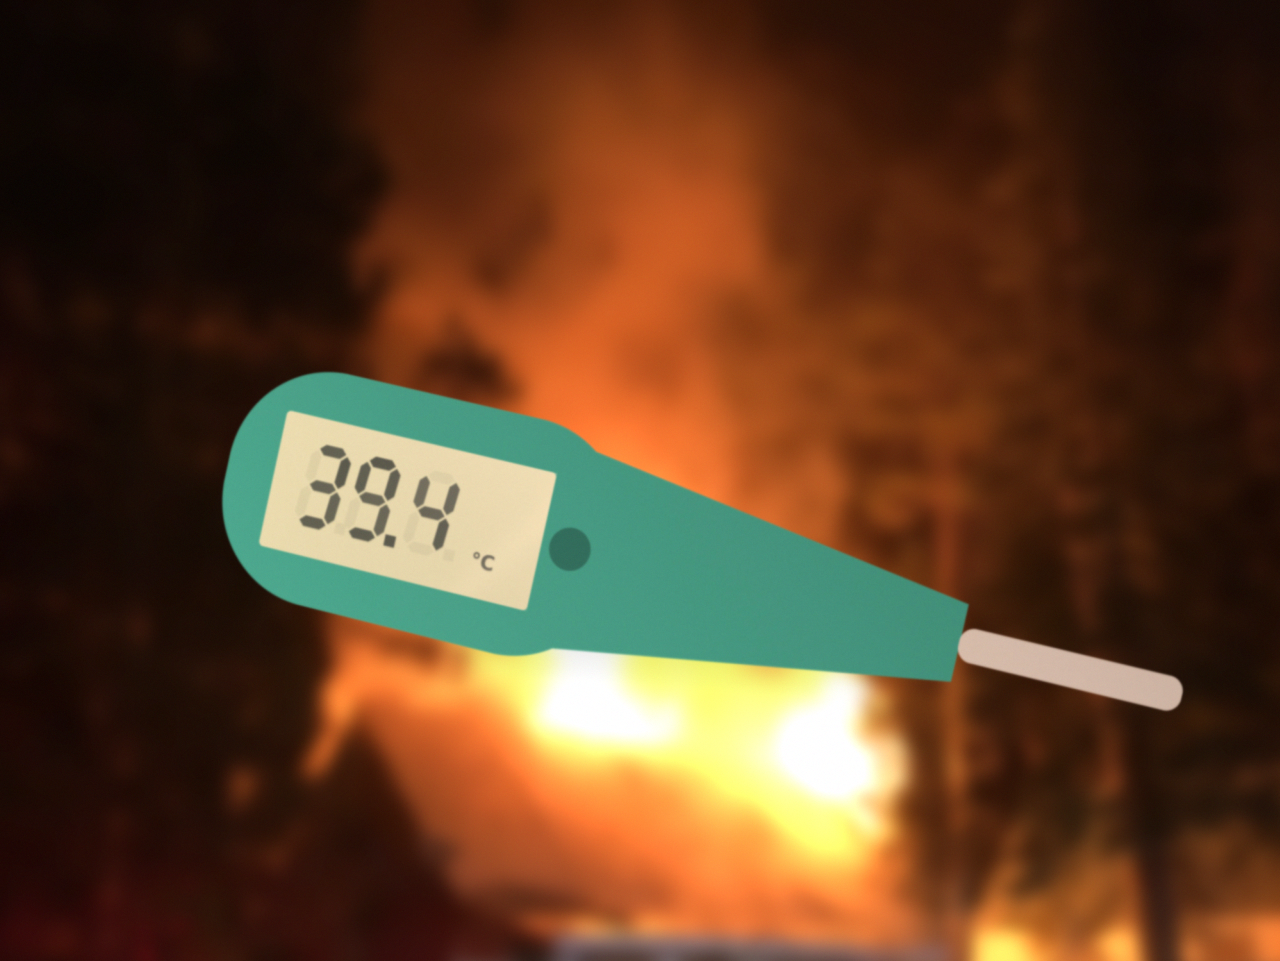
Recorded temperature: 39.4 °C
